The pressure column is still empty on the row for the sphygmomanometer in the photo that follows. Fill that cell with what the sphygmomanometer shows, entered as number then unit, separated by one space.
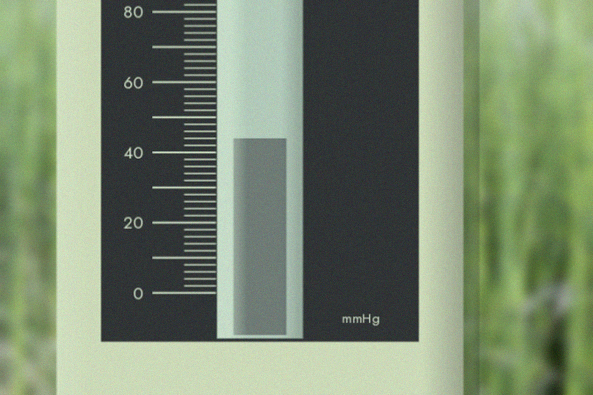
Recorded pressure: 44 mmHg
